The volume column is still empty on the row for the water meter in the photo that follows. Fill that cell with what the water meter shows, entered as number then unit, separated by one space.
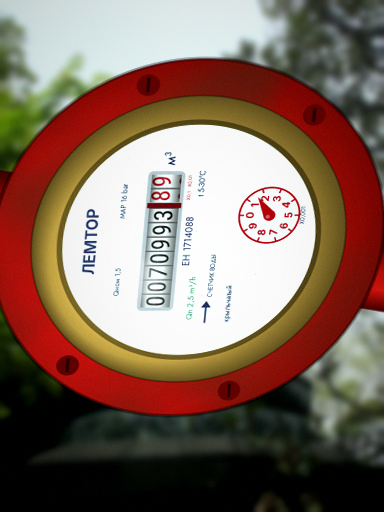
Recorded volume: 70993.891 m³
